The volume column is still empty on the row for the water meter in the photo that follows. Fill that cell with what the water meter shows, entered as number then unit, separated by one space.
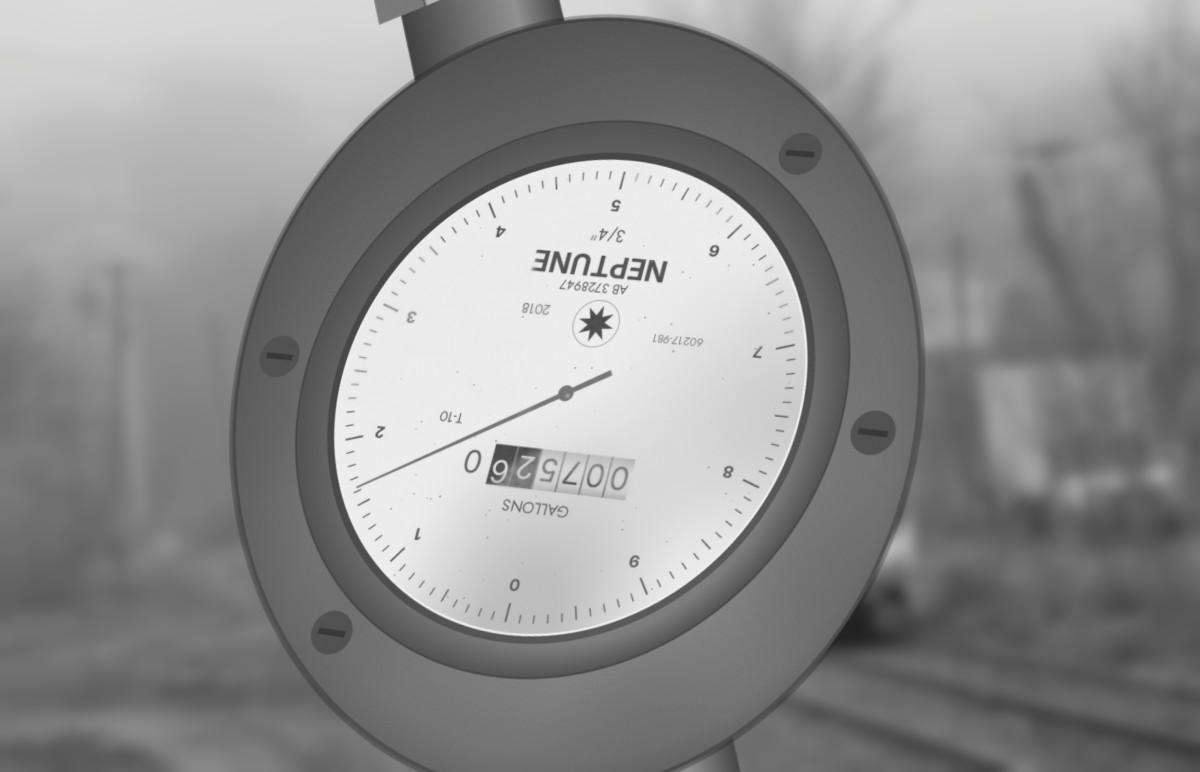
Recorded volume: 75261.6 gal
